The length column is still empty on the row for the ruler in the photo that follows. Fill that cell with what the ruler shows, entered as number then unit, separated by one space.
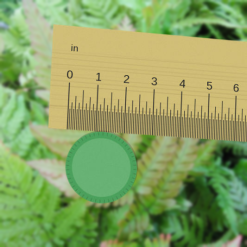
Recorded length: 2.5 in
